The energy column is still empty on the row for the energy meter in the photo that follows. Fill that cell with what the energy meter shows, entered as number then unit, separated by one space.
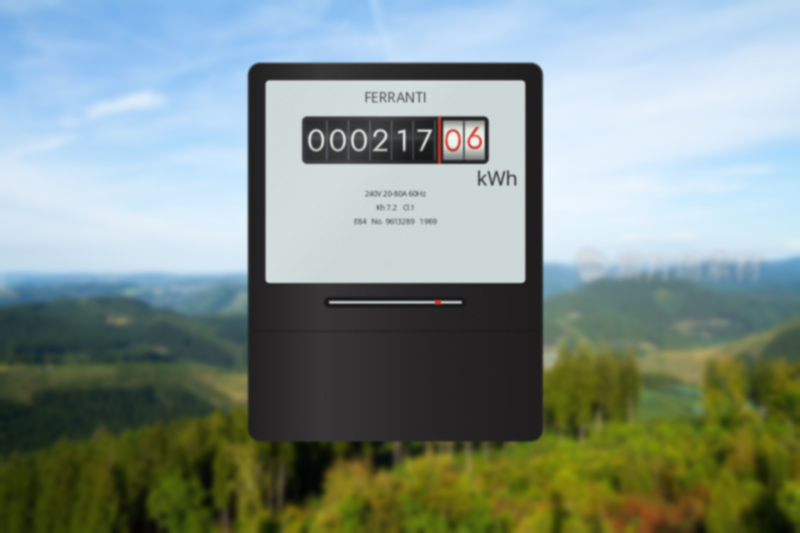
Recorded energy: 217.06 kWh
